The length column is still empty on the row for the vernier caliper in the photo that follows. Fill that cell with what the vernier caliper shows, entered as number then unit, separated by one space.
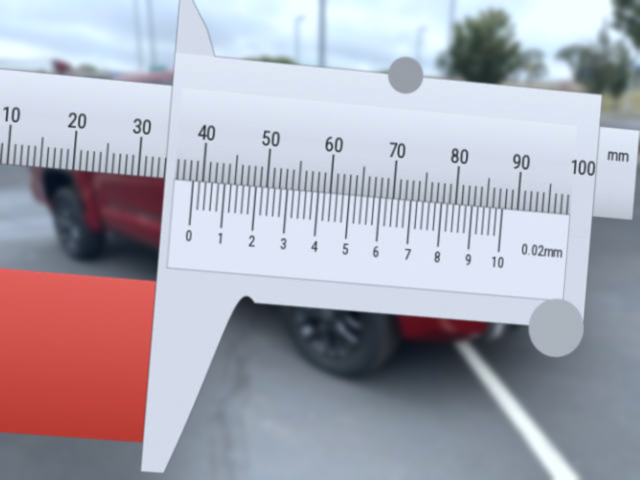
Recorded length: 38.5 mm
